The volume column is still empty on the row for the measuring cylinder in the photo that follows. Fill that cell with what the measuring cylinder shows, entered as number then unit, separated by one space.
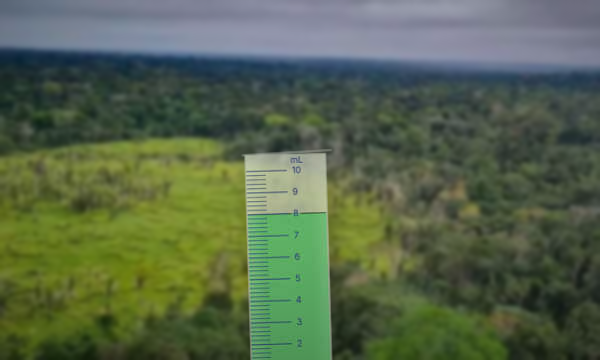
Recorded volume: 8 mL
